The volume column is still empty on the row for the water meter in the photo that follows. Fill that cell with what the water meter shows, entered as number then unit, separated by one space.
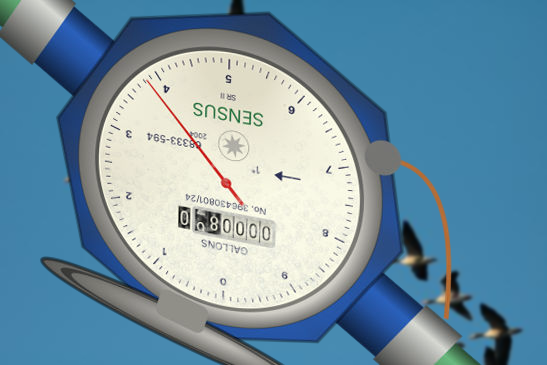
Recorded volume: 863.8 gal
